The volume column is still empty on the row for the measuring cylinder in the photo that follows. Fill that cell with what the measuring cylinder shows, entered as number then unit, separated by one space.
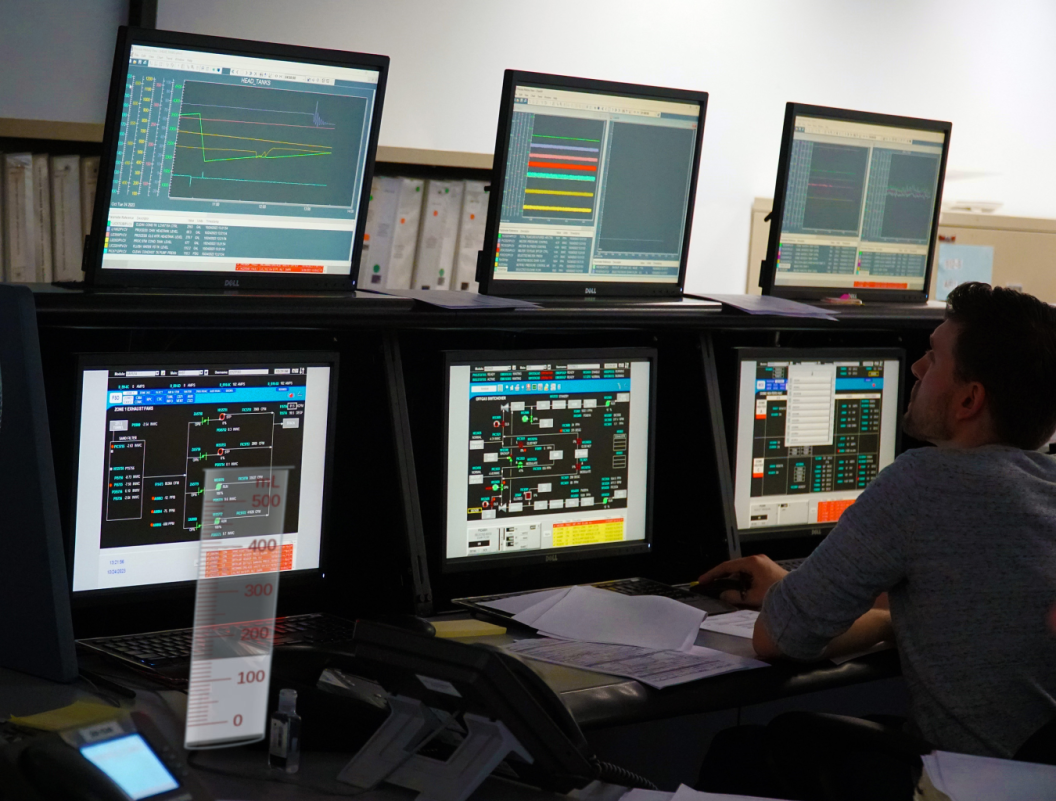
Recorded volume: 150 mL
